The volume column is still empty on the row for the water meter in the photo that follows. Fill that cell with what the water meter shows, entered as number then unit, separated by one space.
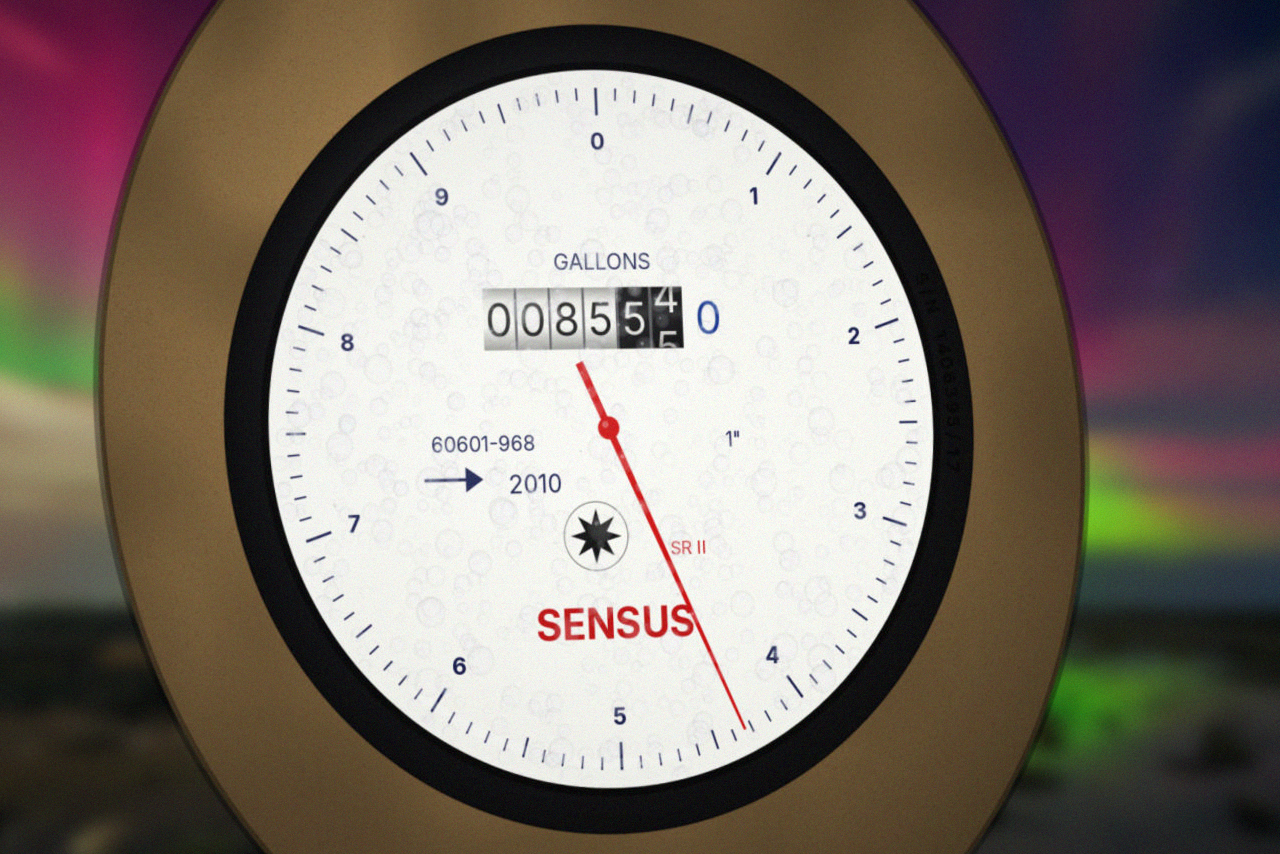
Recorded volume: 85544.3 gal
